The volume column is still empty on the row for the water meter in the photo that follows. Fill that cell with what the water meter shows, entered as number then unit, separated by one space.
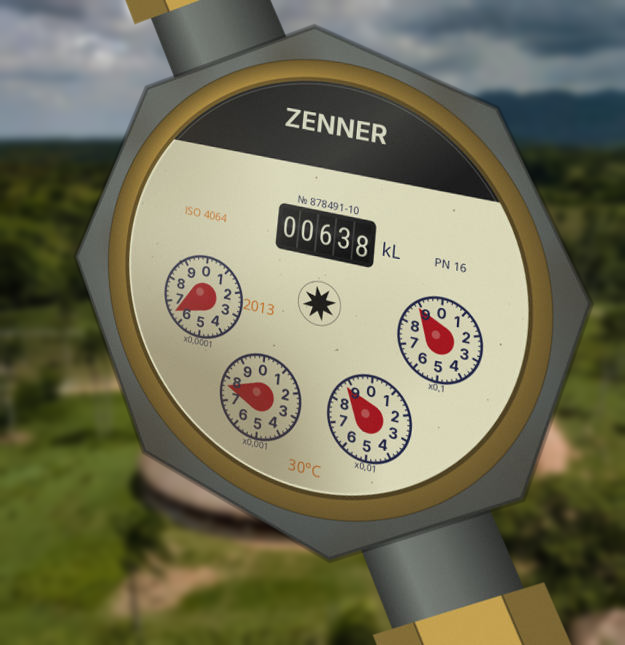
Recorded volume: 637.8876 kL
